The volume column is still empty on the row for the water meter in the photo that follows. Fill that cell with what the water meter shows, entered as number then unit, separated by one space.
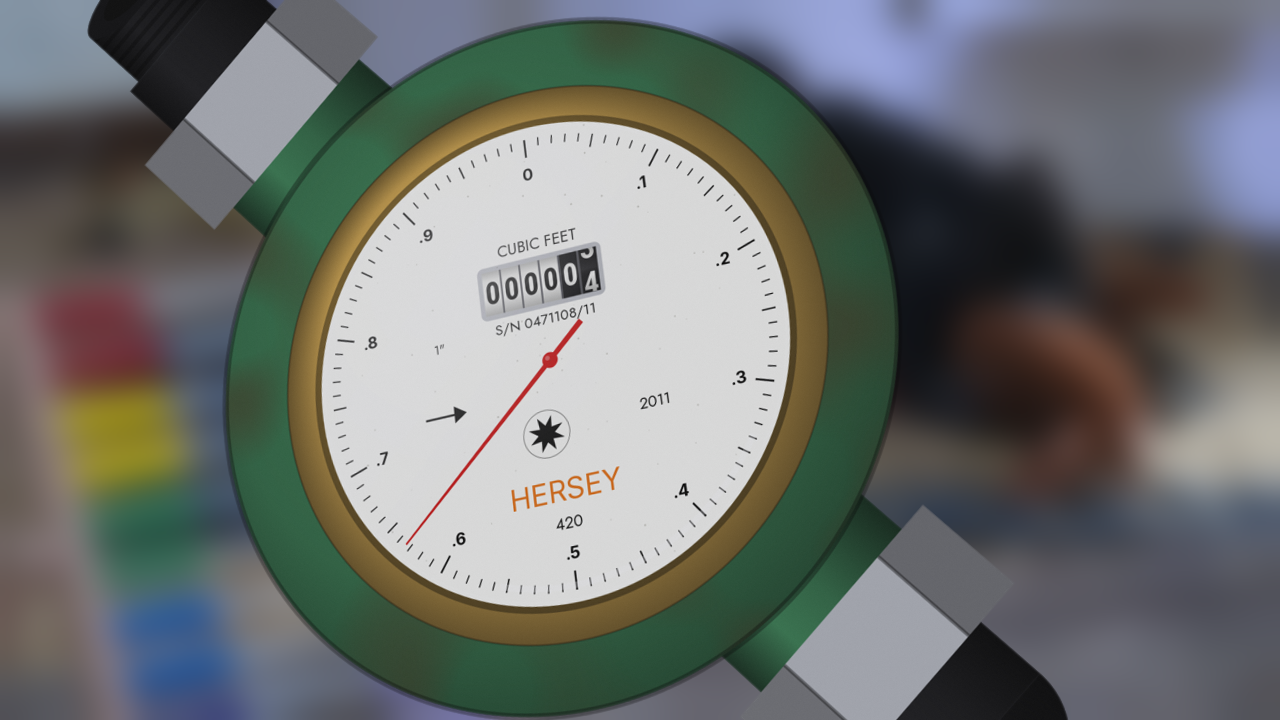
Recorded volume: 3.63 ft³
